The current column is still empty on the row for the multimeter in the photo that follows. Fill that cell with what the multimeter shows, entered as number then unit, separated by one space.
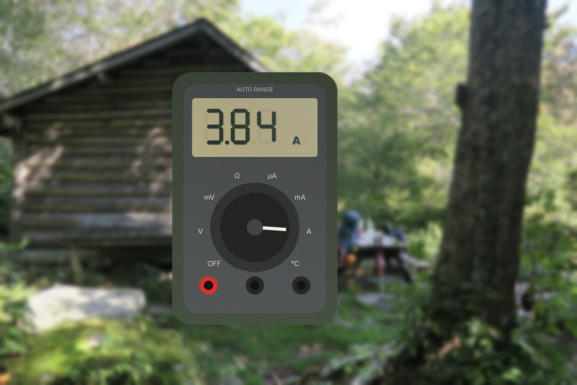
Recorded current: 3.84 A
